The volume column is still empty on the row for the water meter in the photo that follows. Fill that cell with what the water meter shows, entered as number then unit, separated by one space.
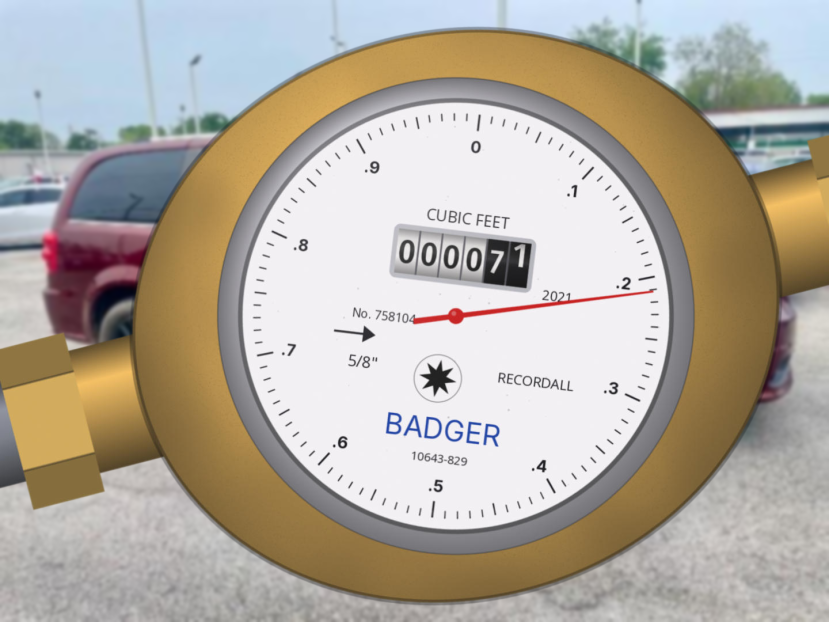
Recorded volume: 71.21 ft³
